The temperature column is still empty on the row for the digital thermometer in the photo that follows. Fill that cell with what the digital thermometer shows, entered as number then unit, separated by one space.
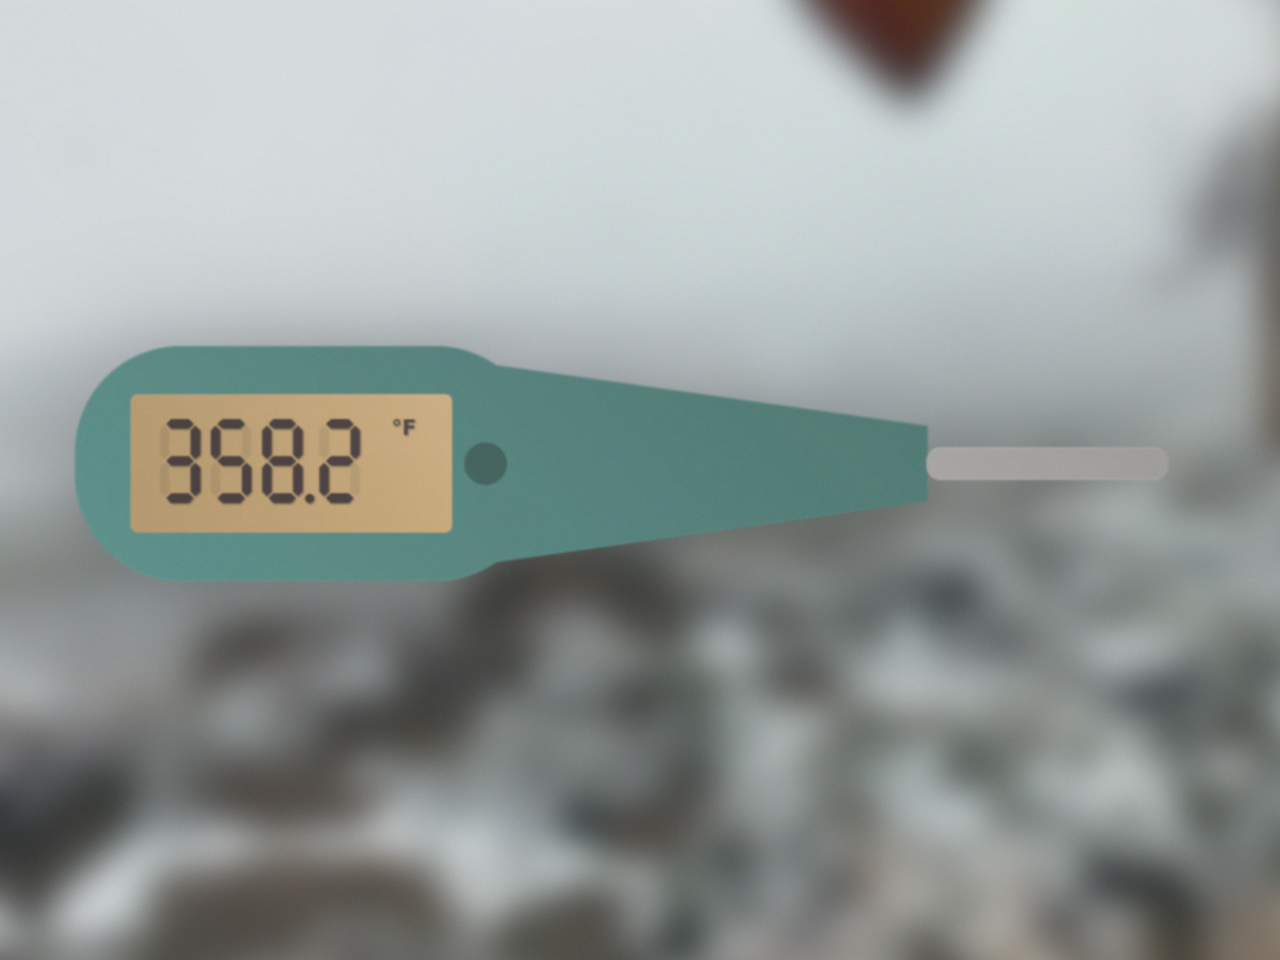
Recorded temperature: 358.2 °F
